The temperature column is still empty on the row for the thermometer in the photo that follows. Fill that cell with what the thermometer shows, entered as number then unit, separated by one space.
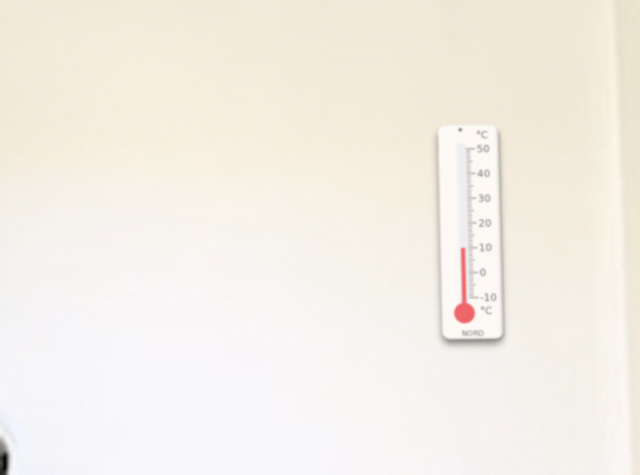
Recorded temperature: 10 °C
